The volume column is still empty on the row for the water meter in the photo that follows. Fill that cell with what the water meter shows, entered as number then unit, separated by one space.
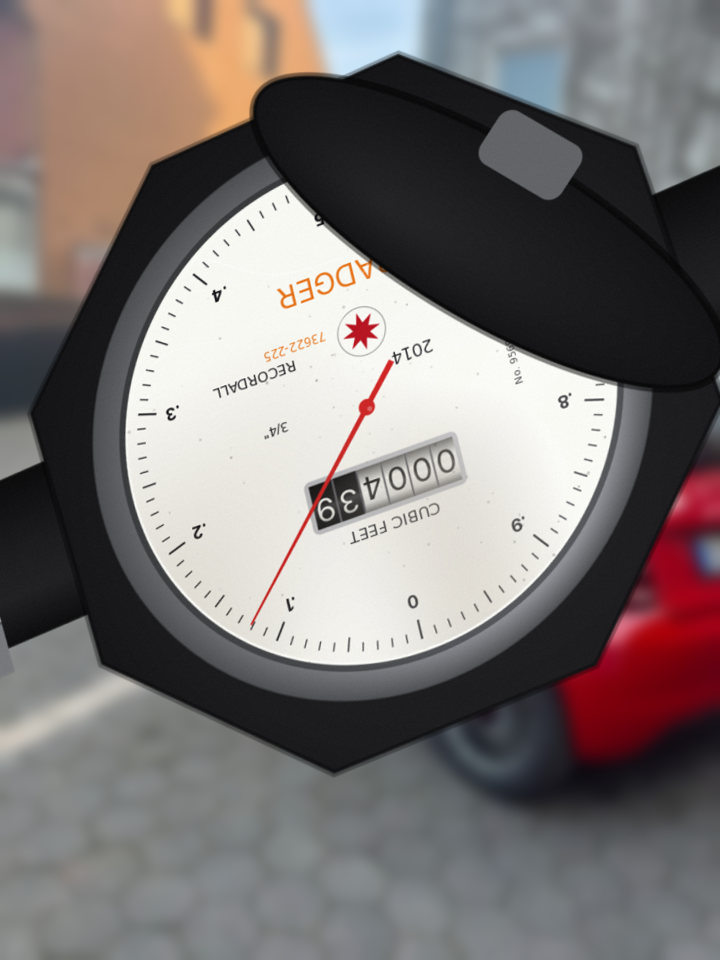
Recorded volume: 439.12 ft³
